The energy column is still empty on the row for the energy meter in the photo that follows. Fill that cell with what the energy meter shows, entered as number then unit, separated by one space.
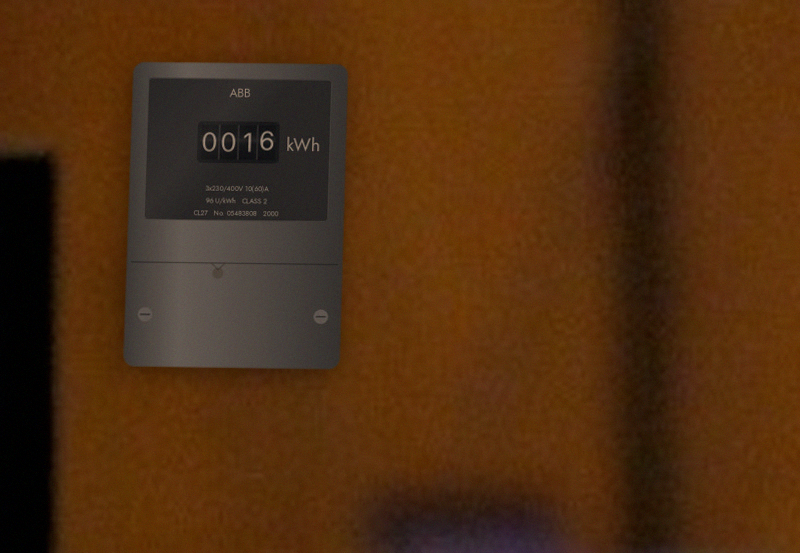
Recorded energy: 16 kWh
